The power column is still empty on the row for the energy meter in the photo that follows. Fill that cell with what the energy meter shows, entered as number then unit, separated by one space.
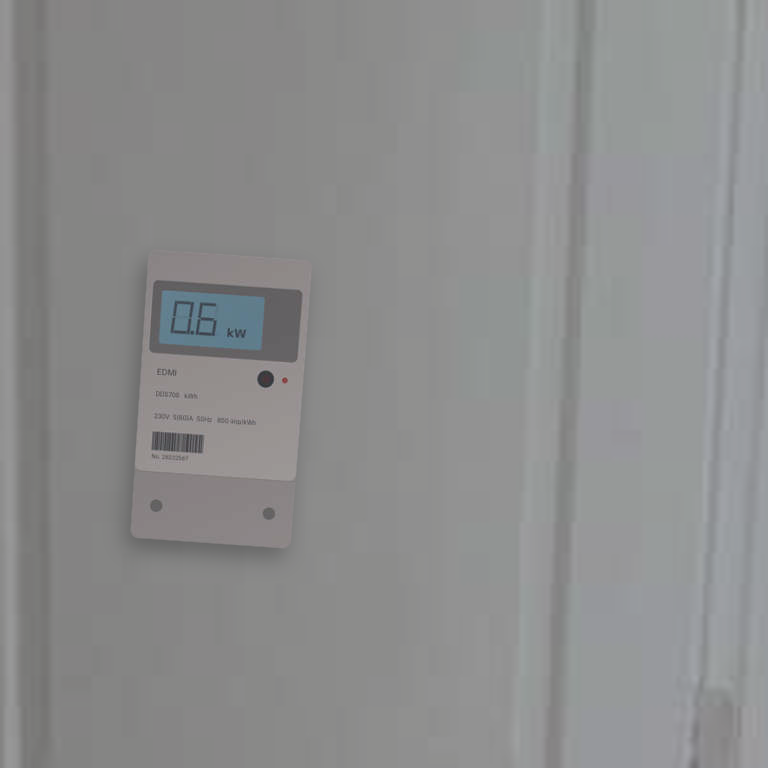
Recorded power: 0.6 kW
